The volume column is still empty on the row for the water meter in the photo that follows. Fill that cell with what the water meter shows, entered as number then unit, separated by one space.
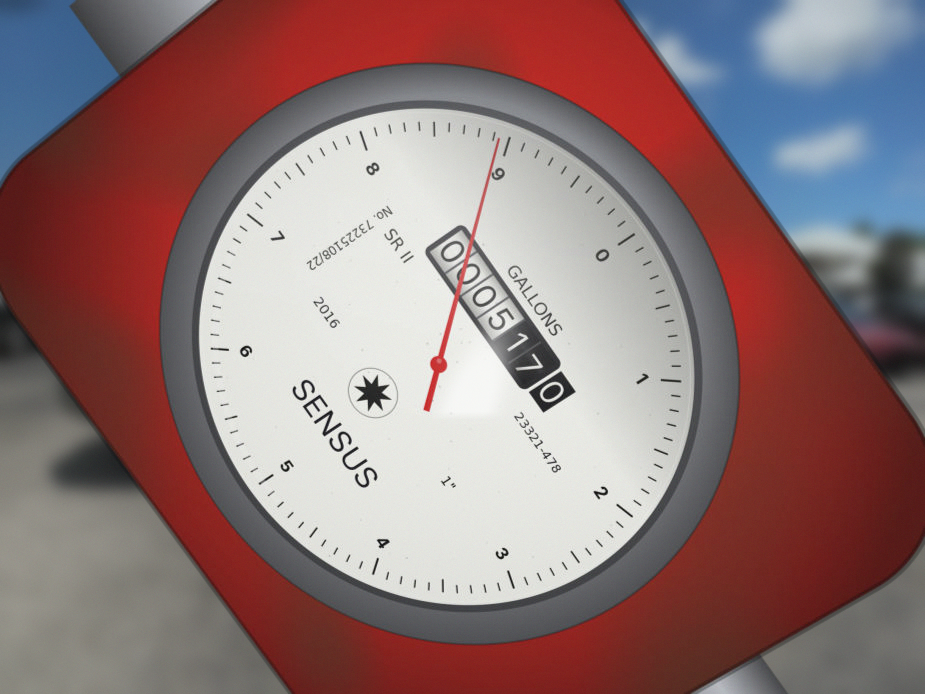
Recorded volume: 5168.9 gal
